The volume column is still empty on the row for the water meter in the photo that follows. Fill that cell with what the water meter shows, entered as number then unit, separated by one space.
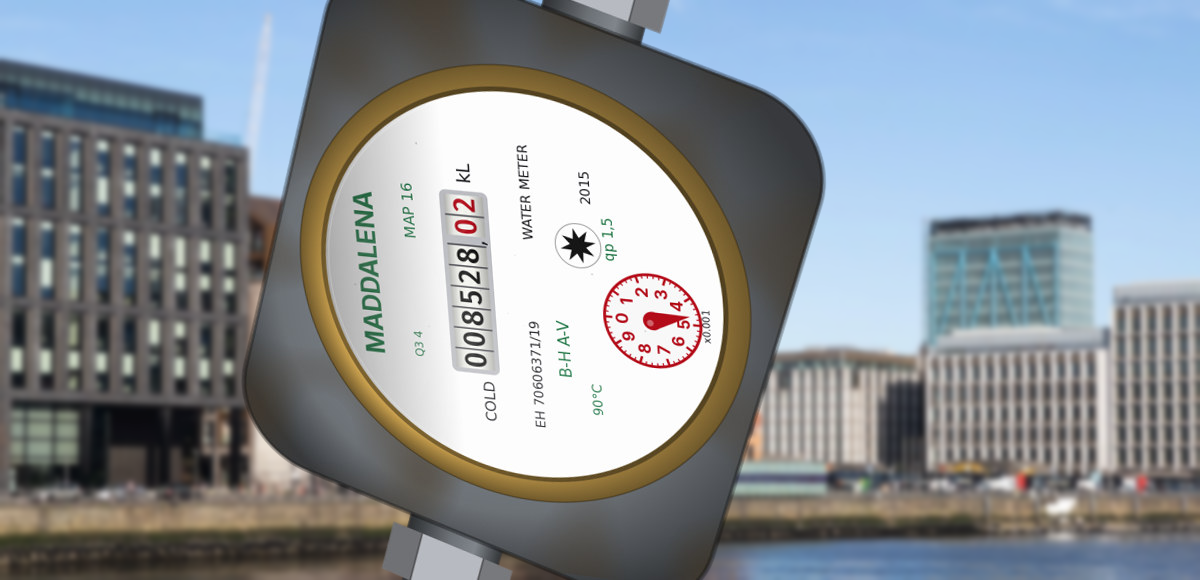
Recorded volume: 8528.024 kL
